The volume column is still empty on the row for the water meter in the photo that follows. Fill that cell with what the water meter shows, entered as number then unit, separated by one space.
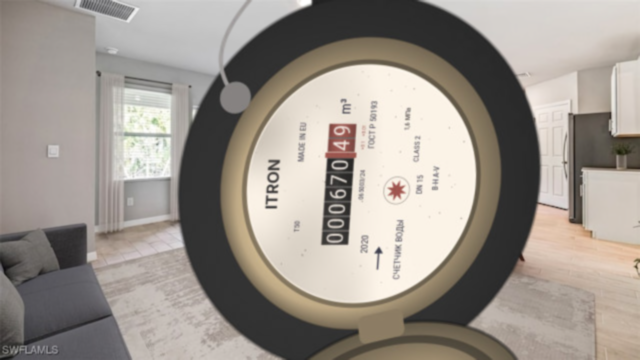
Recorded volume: 670.49 m³
